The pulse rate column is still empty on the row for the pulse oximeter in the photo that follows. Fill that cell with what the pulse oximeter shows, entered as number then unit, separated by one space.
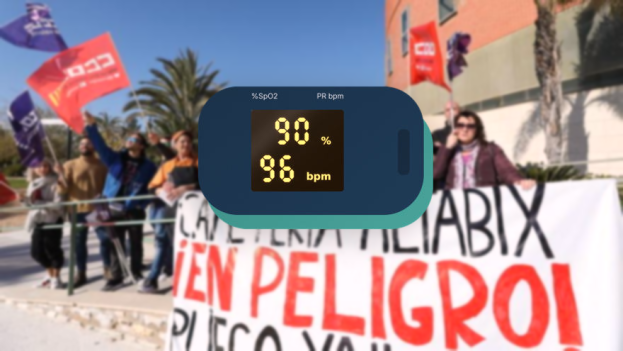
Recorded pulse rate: 96 bpm
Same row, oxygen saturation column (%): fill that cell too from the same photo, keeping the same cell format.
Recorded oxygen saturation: 90 %
